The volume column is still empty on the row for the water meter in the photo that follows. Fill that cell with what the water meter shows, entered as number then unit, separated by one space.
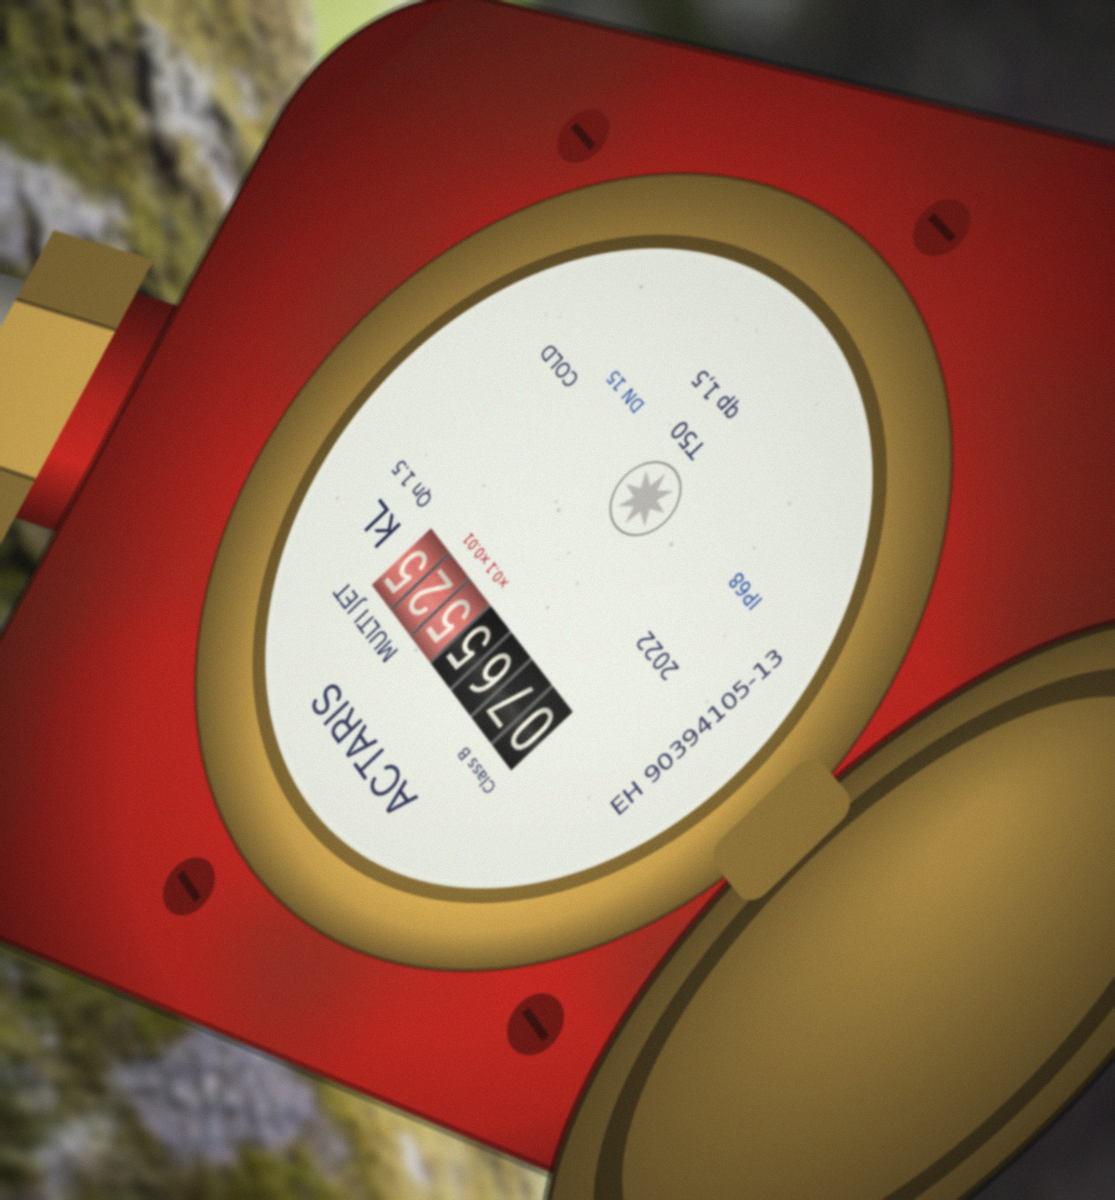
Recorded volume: 765.525 kL
